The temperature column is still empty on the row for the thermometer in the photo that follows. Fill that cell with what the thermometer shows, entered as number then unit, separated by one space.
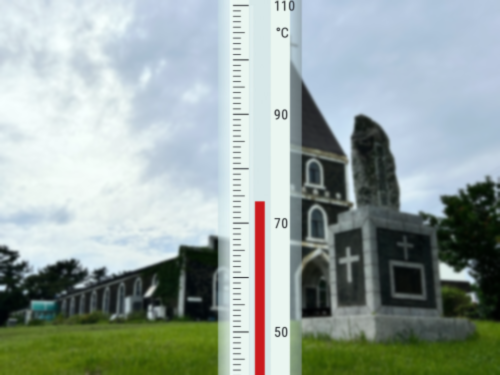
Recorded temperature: 74 °C
